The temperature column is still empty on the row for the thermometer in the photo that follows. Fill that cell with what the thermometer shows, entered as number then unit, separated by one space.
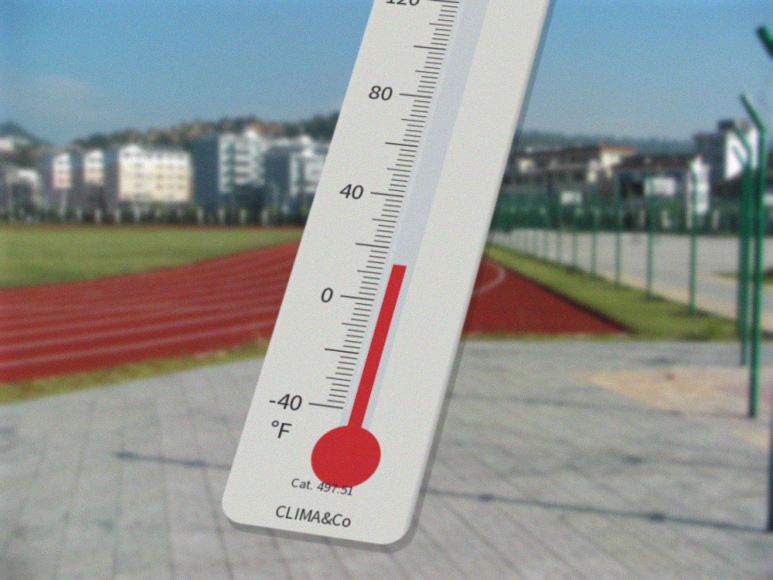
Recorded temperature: 14 °F
